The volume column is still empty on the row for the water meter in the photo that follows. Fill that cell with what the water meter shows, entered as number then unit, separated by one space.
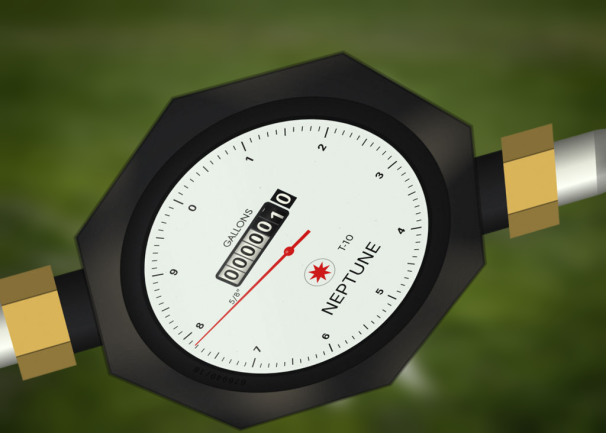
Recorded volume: 7.8 gal
